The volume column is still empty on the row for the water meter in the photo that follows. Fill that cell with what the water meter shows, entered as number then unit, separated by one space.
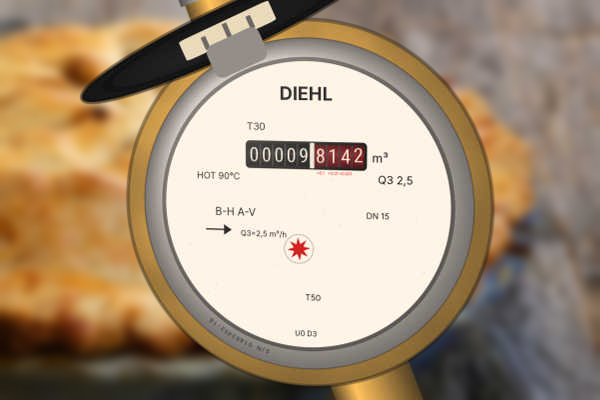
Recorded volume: 9.8142 m³
